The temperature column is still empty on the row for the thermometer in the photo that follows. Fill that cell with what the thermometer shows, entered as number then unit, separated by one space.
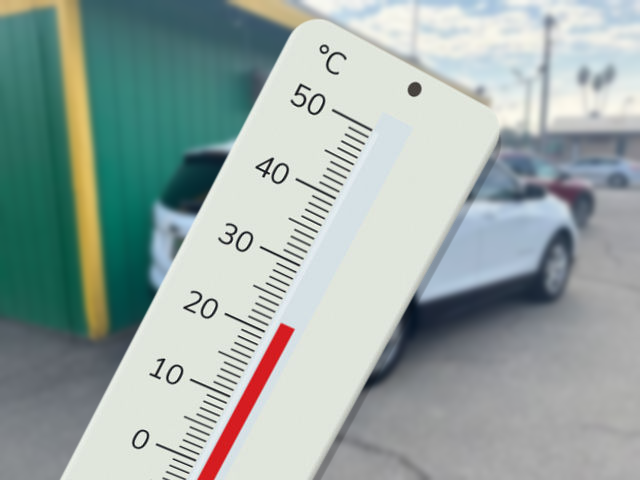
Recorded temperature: 22 °C
